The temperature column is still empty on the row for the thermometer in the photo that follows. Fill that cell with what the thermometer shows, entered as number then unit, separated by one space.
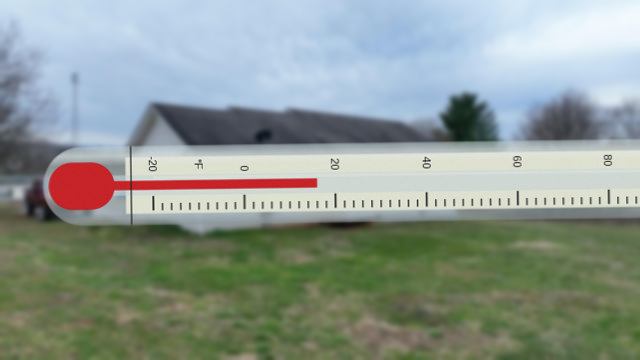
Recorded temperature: 16 °F
